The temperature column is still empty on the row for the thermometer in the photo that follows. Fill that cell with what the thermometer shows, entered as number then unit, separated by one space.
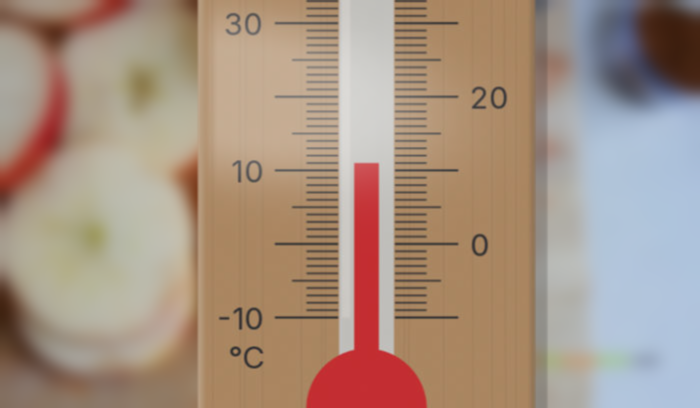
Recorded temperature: 11 °C
